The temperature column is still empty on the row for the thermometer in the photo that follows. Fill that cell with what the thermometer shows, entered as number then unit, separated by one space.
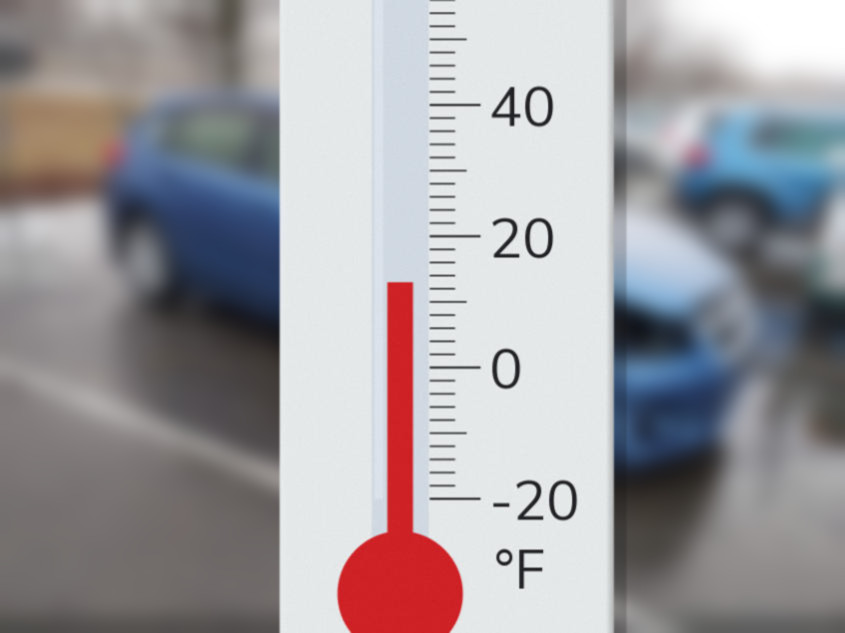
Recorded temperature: 13 °F
